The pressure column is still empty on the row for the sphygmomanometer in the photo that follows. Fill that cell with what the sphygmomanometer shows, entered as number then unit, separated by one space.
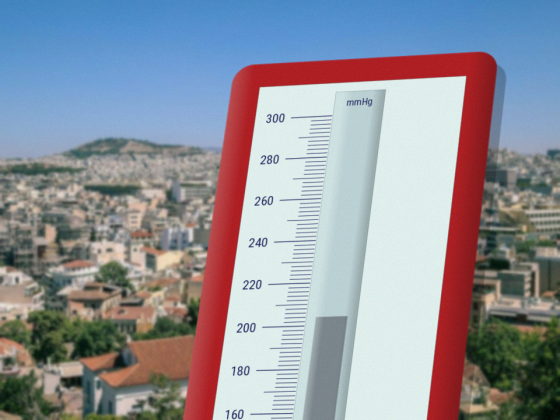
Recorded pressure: 204 mmHg
